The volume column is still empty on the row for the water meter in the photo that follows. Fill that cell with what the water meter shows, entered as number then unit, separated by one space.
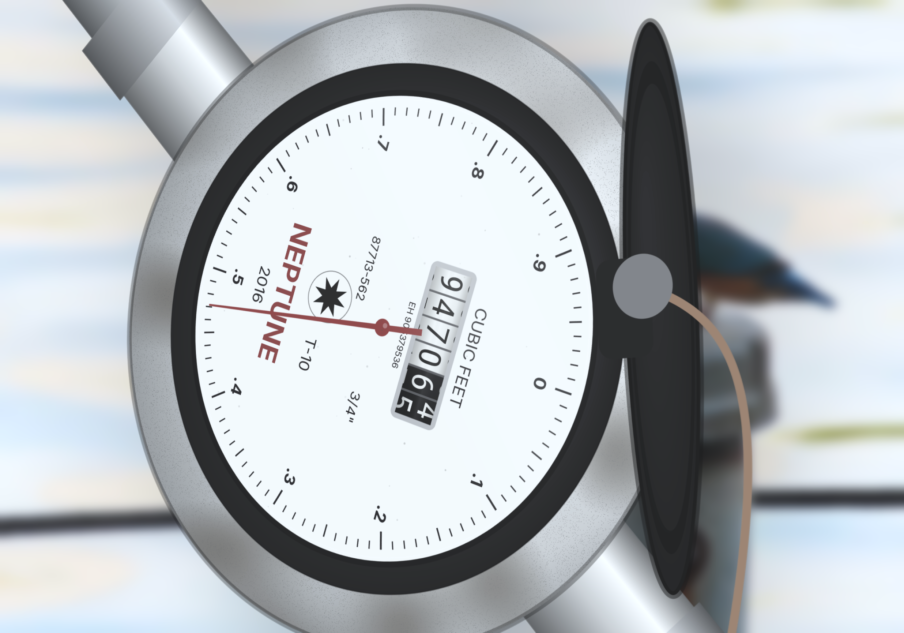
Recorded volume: 947064.47 ft³
